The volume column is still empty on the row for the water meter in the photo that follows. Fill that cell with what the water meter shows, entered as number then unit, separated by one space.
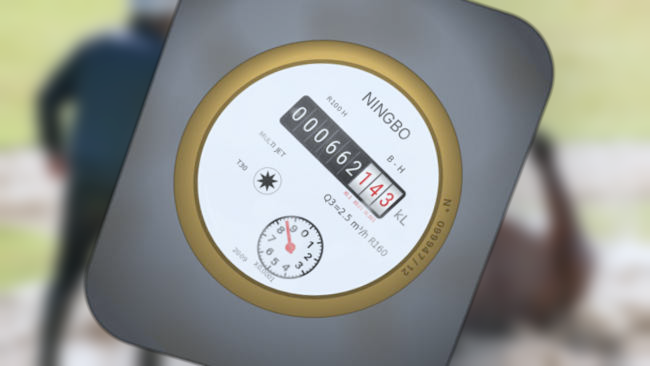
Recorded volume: 662.1438 kL
